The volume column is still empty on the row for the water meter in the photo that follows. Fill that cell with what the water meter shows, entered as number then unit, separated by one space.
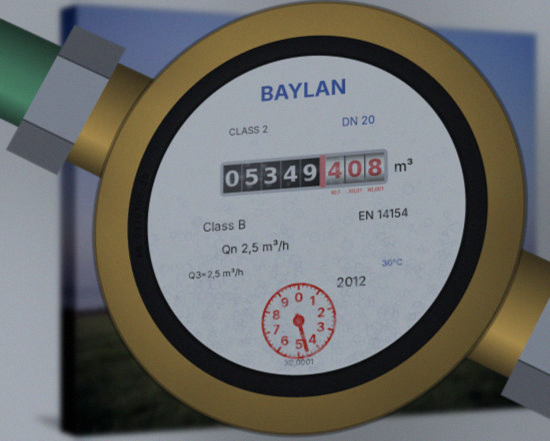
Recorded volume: 5349.4084 m³
